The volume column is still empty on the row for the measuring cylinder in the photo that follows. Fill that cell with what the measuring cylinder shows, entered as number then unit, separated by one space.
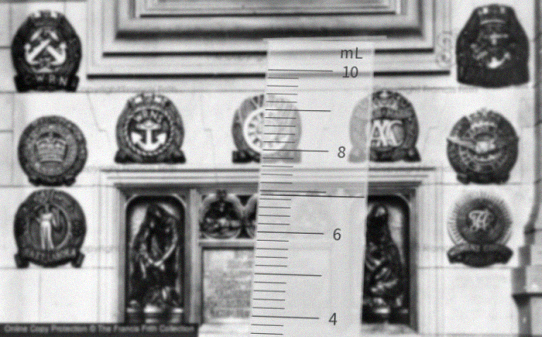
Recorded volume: 6.9 mL
